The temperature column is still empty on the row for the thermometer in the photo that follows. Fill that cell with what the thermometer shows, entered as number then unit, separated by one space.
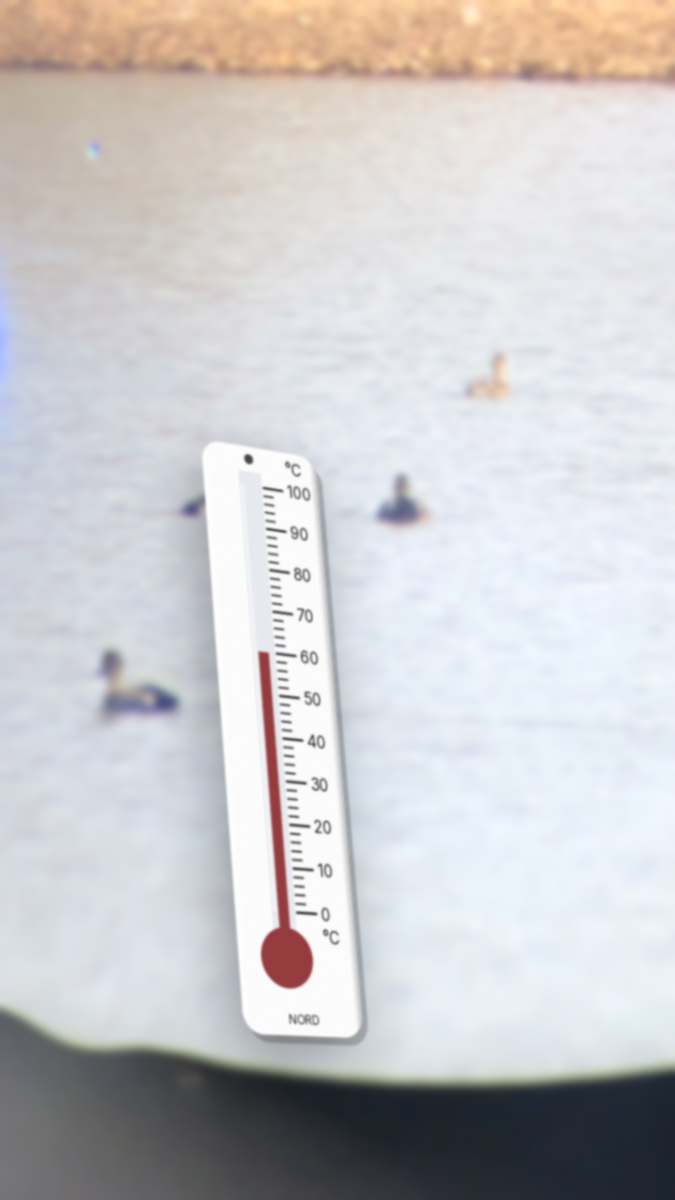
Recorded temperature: 60 °C
